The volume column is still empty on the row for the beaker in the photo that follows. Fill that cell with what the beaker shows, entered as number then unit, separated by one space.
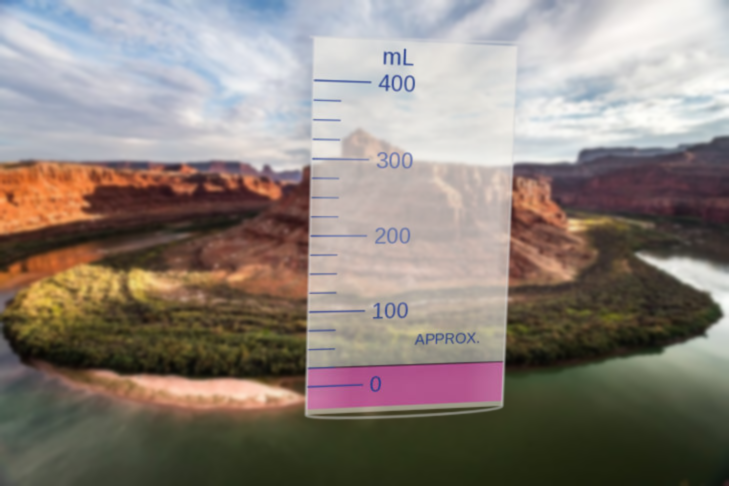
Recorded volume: 25 mL
